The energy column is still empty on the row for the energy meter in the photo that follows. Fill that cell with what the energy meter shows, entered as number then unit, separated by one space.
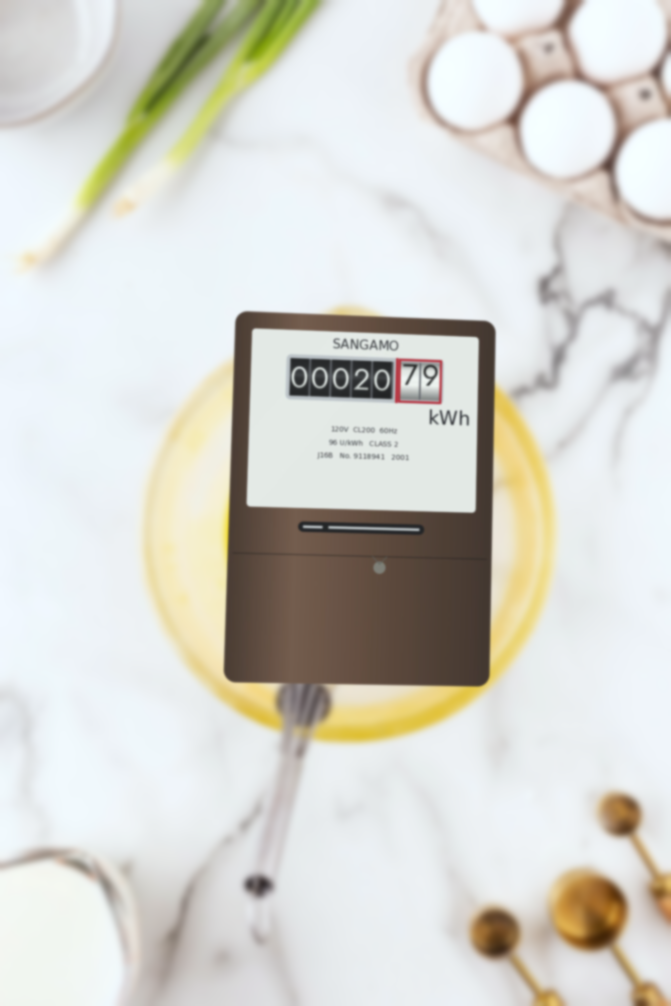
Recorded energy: 20.79 kWh
